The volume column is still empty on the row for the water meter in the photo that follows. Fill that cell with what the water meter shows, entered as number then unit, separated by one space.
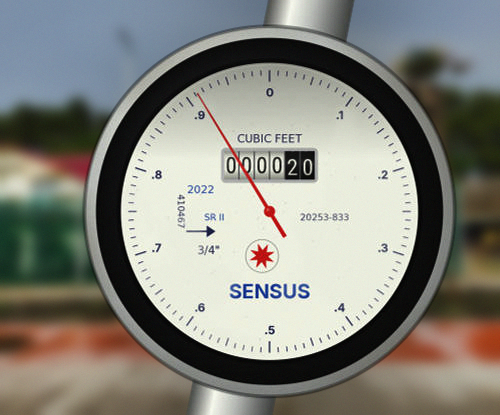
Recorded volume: 19.91 ft³
